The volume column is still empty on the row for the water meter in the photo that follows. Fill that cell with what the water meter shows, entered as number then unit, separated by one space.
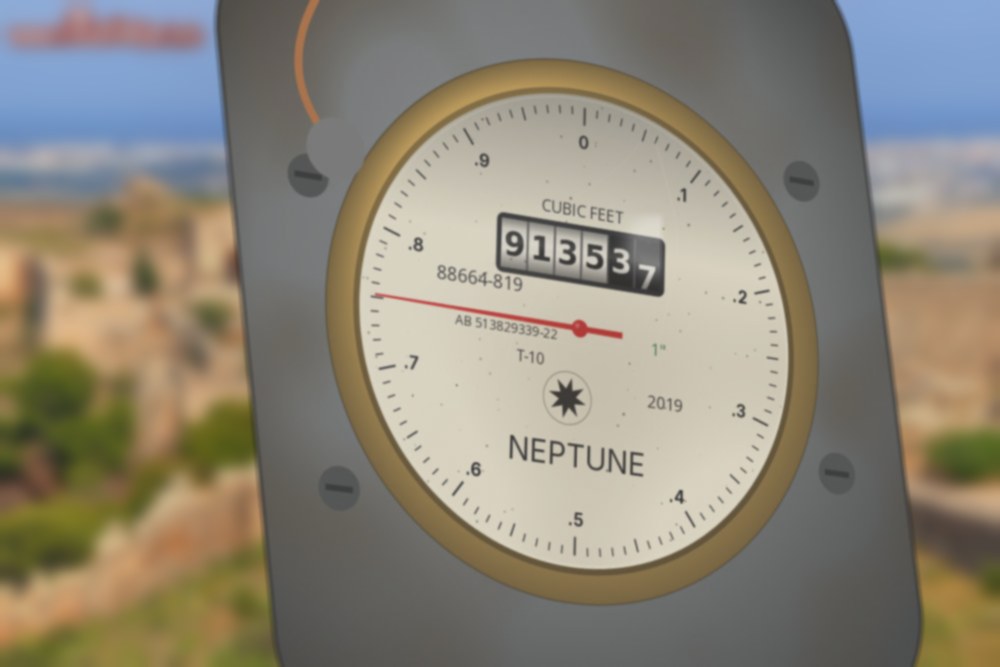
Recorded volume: 913536.75 ft³
